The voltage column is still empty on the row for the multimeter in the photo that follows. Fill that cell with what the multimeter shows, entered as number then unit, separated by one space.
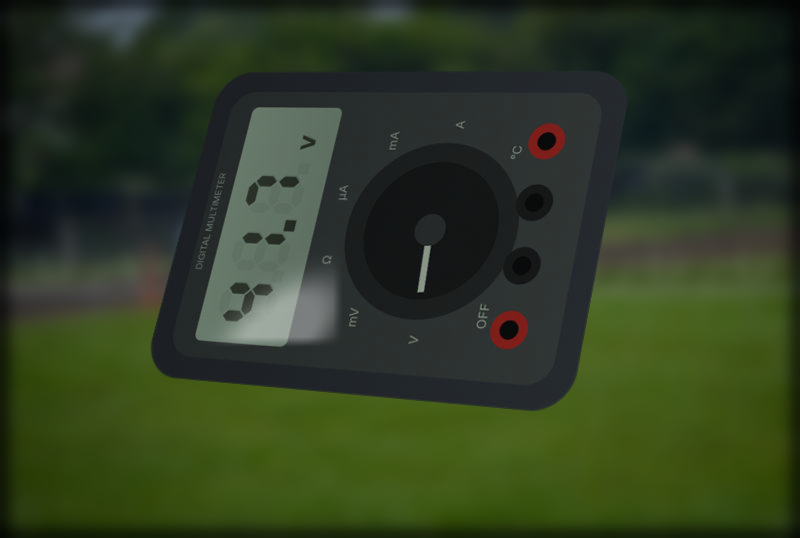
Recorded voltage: 41.7 V
